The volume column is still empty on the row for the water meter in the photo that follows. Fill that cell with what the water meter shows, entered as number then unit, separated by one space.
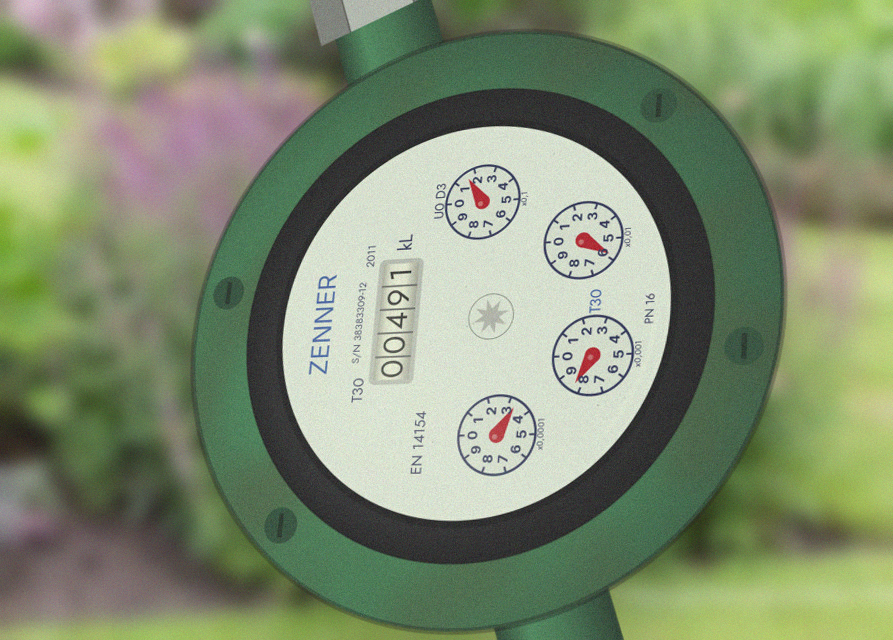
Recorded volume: 491.1583 kL
